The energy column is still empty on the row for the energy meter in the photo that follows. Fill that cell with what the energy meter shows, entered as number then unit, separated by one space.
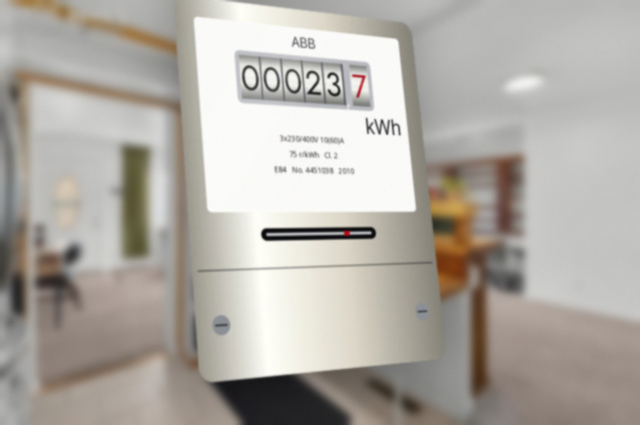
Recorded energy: 23.7 kWh
